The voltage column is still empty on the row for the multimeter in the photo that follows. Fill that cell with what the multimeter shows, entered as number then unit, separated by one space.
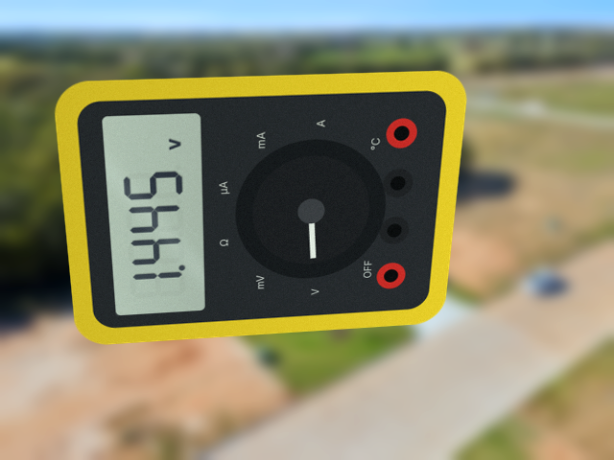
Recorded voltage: 1.445 V
